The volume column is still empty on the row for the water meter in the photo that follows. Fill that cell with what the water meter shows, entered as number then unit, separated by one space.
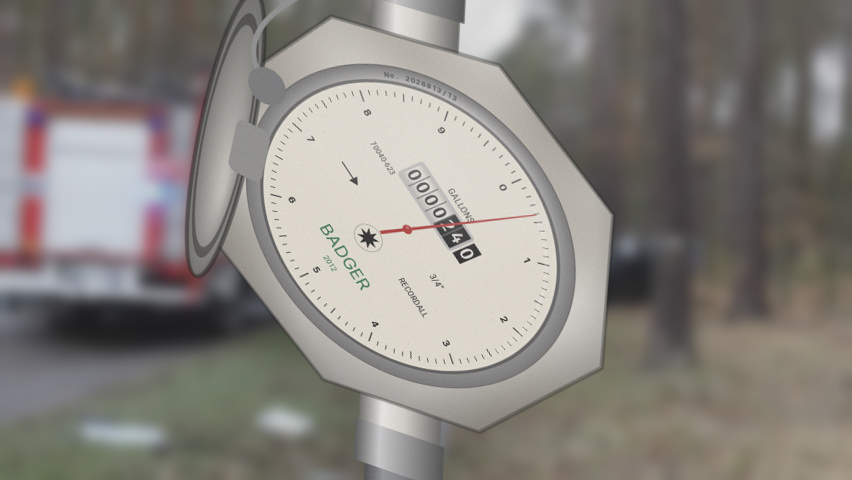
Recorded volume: 240.4 gal
